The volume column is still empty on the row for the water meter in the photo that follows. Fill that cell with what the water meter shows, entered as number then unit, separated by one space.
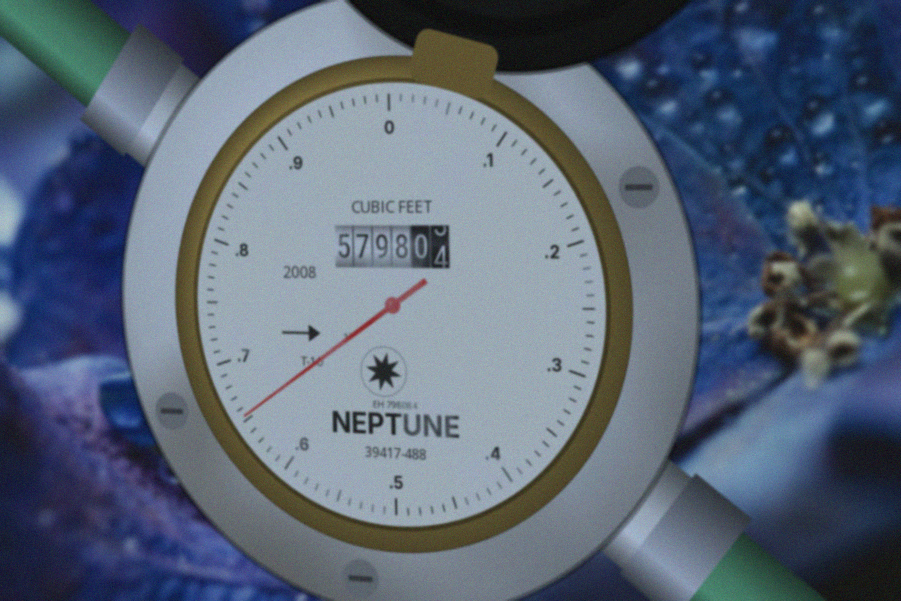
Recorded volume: 579803.65 ft³
